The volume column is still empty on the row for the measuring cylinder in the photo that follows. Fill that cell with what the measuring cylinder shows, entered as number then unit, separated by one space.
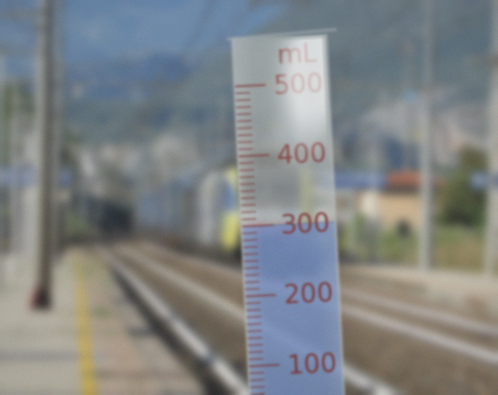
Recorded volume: 300 mL
